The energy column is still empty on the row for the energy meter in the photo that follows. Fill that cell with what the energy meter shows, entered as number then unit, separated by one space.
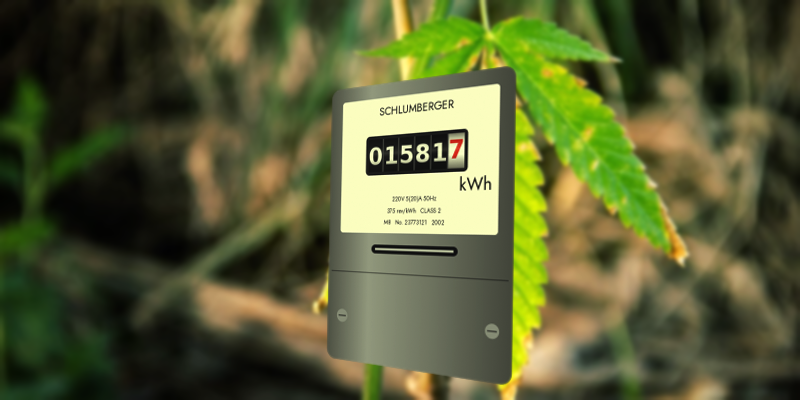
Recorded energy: 1581.7 kWh
